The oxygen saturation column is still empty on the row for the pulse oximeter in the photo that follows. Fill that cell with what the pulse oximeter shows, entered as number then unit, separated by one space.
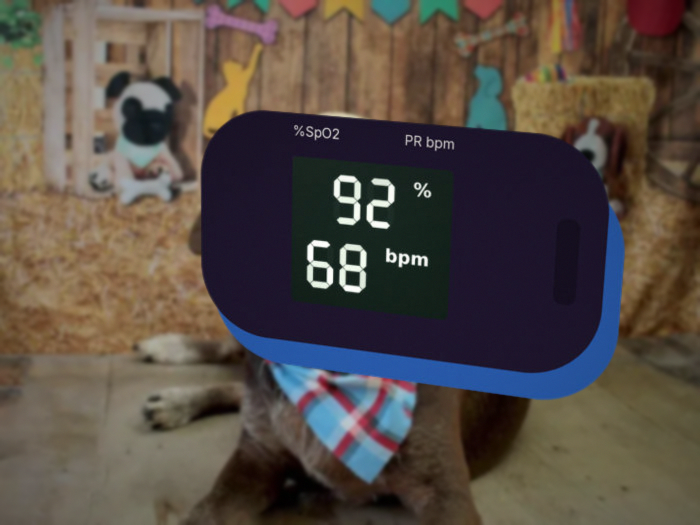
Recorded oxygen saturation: 92 %
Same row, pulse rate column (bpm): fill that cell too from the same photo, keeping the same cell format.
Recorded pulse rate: 68 bpm
